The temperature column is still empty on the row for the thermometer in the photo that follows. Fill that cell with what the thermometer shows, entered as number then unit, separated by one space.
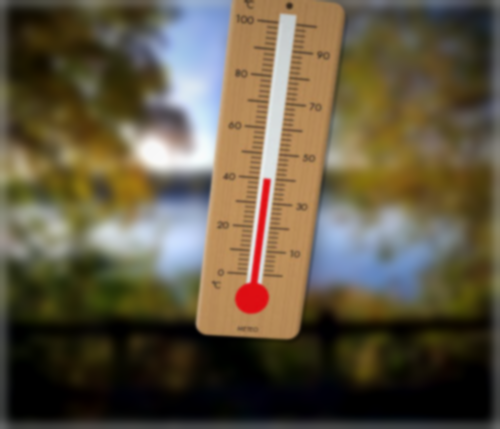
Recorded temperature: 40 °C
